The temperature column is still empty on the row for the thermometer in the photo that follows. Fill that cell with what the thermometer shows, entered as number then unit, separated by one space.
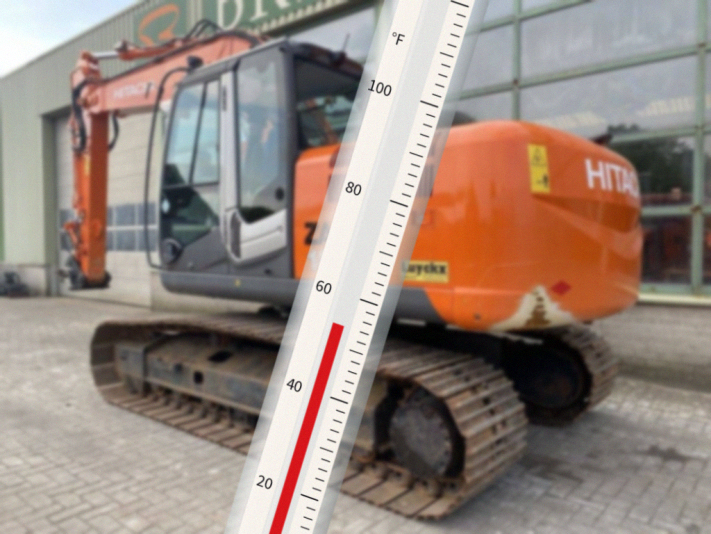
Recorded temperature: 54 °F
